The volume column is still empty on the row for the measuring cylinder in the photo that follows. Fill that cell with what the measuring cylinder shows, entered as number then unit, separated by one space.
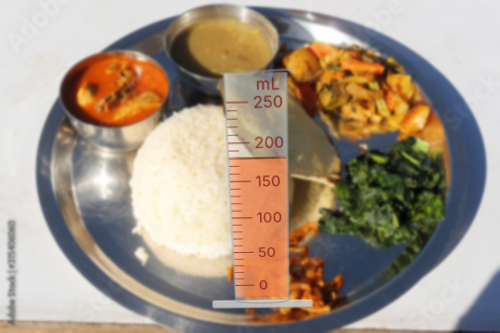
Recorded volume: 180 mL
